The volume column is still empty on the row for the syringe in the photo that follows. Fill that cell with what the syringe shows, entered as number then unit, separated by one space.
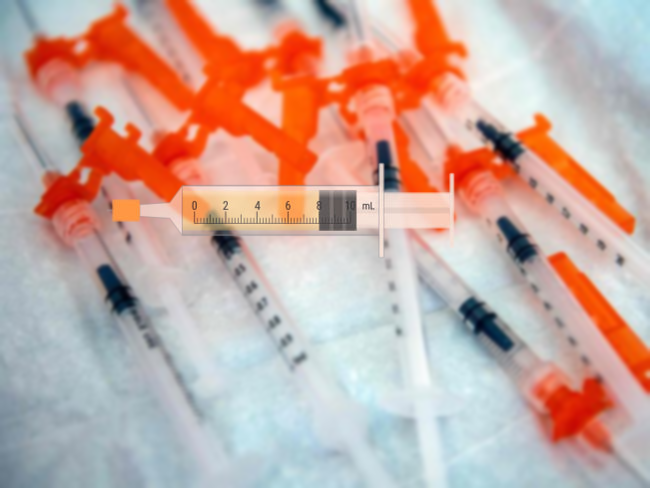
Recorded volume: 8 mL
